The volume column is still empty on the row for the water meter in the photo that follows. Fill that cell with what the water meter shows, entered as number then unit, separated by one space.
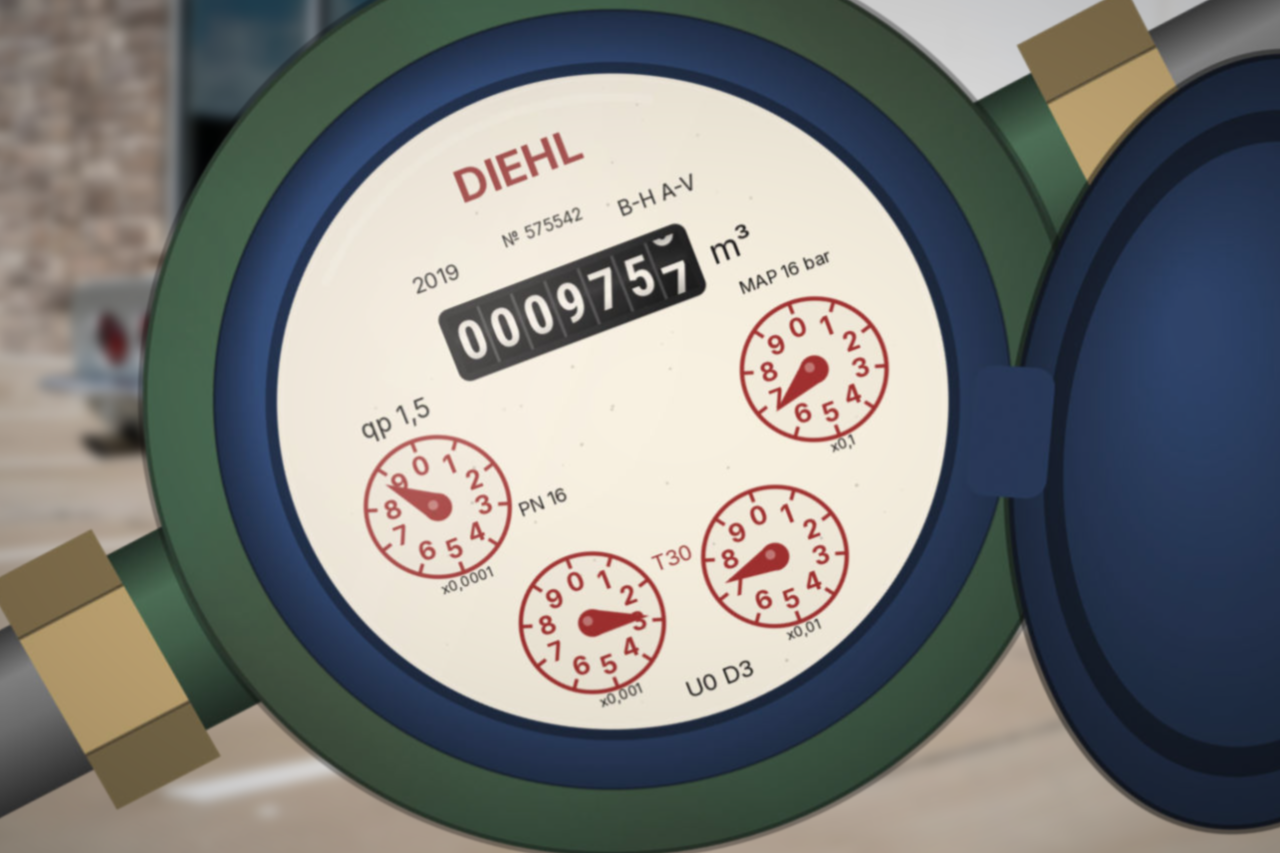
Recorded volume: 9756.6728 m³
